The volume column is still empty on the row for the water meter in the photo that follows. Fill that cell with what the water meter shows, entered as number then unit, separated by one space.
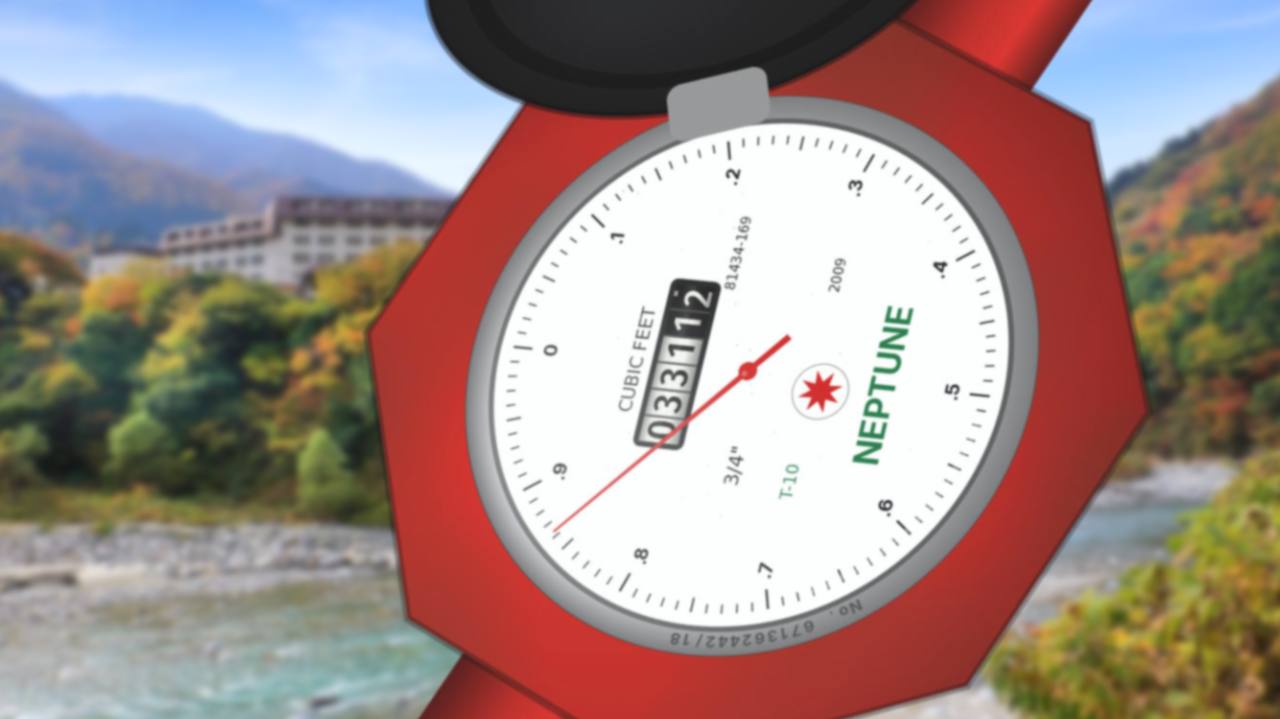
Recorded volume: 33111.86 ft³
